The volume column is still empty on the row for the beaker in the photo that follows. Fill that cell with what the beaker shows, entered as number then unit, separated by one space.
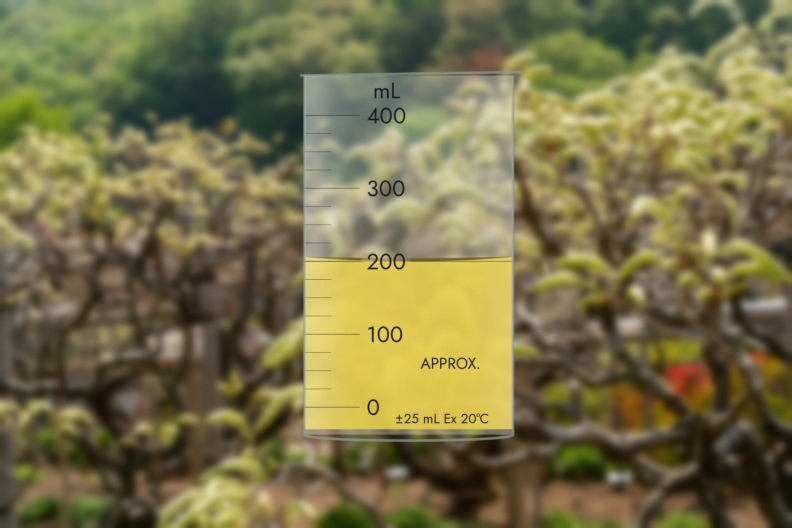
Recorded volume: 200 mL
